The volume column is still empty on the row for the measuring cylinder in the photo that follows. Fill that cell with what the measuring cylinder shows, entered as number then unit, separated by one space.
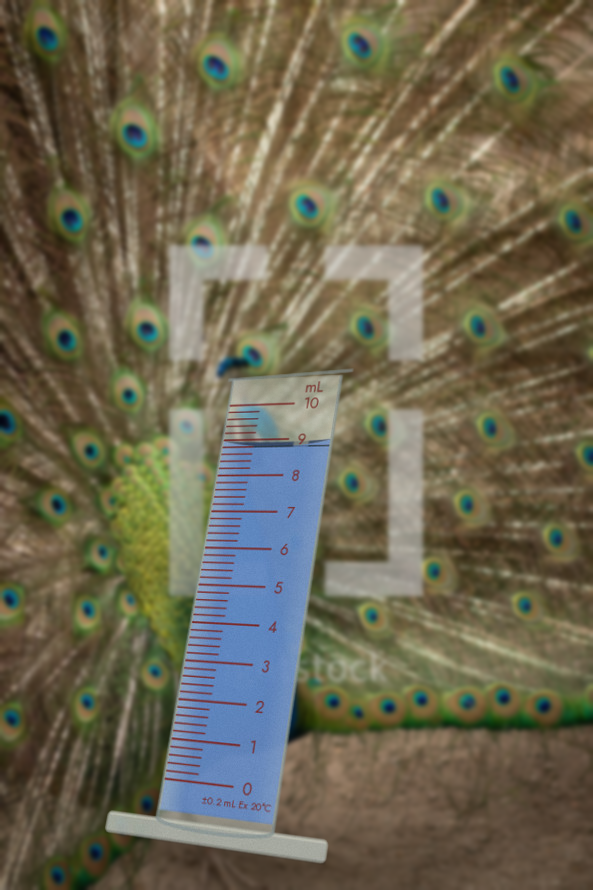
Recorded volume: 8.8 mL
